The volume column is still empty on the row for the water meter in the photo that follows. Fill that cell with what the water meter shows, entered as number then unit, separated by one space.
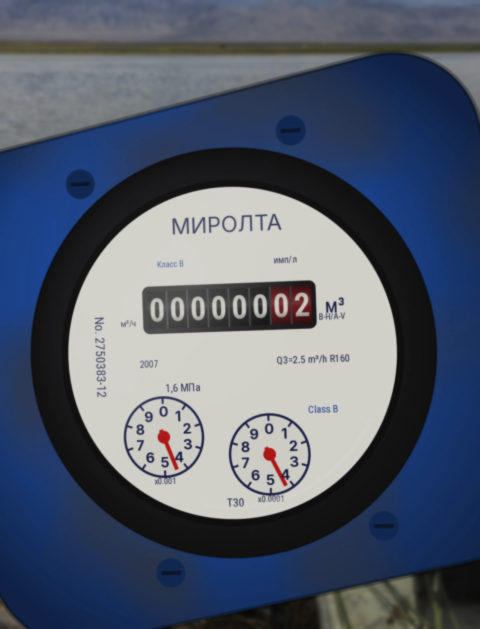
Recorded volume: 0.0244 m³
